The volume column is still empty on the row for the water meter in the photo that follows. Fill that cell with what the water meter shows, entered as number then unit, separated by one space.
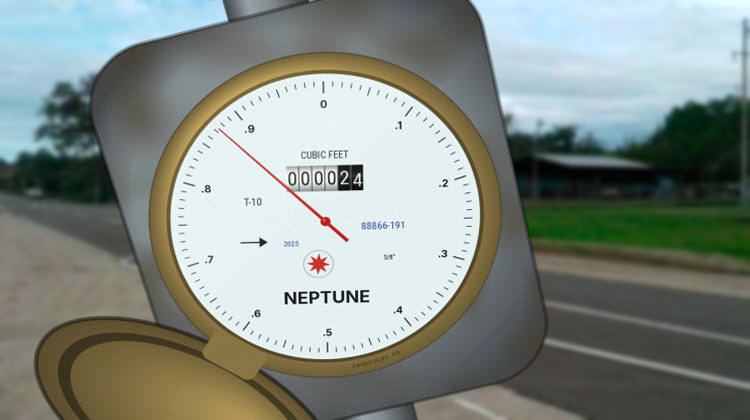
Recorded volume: 23.87 ft³
